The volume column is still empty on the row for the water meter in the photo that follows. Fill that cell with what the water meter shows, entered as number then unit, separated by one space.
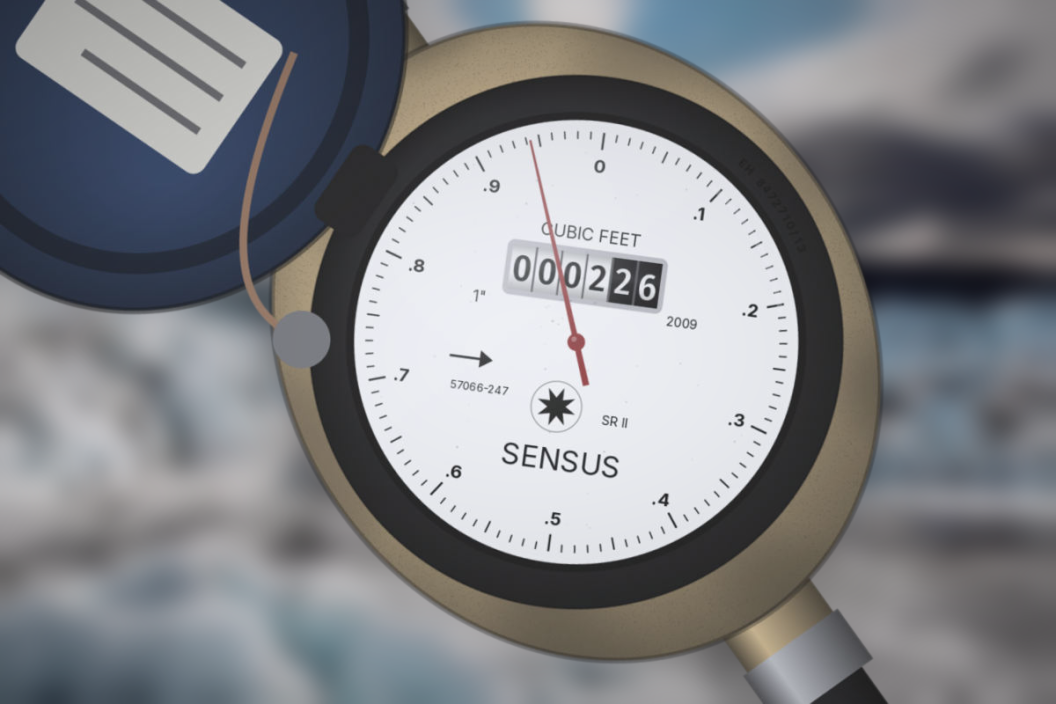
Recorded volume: 225.94 ft³
